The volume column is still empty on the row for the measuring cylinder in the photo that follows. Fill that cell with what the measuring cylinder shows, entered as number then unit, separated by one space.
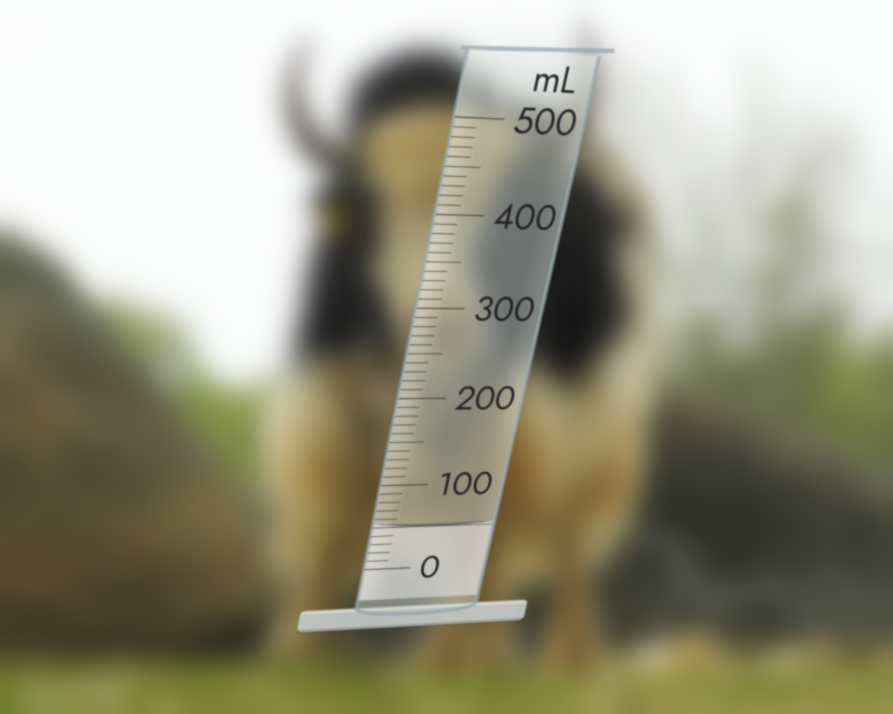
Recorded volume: 50 mL
